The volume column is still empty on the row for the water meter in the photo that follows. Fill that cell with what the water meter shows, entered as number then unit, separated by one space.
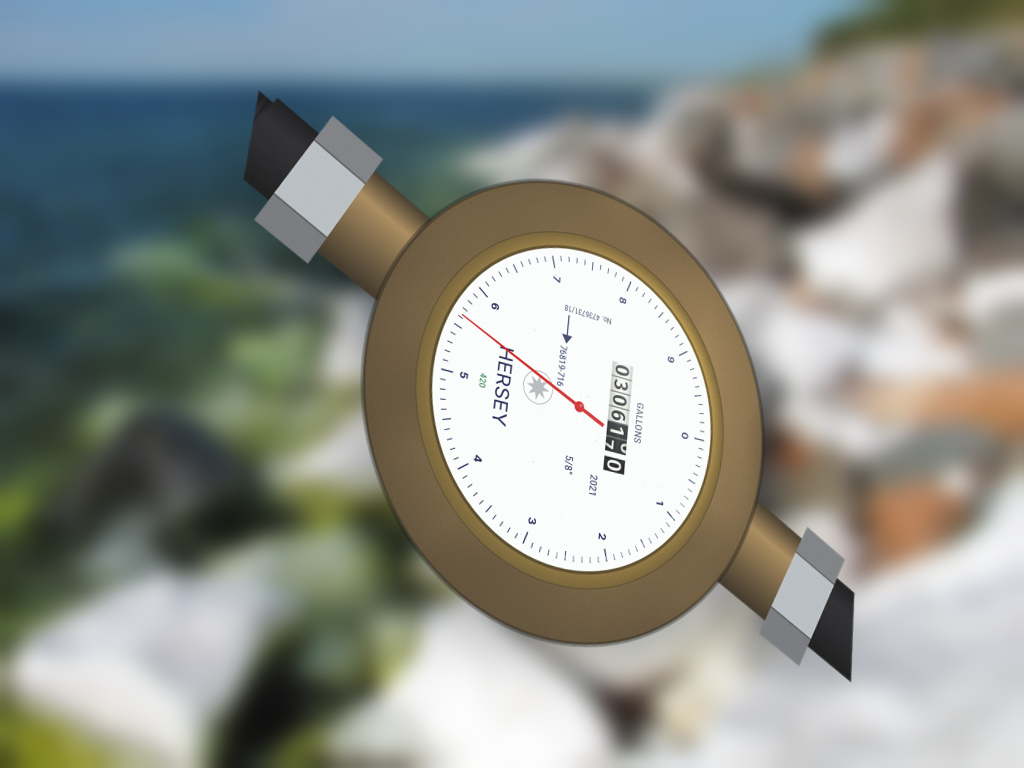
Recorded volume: 306165.6 gal
